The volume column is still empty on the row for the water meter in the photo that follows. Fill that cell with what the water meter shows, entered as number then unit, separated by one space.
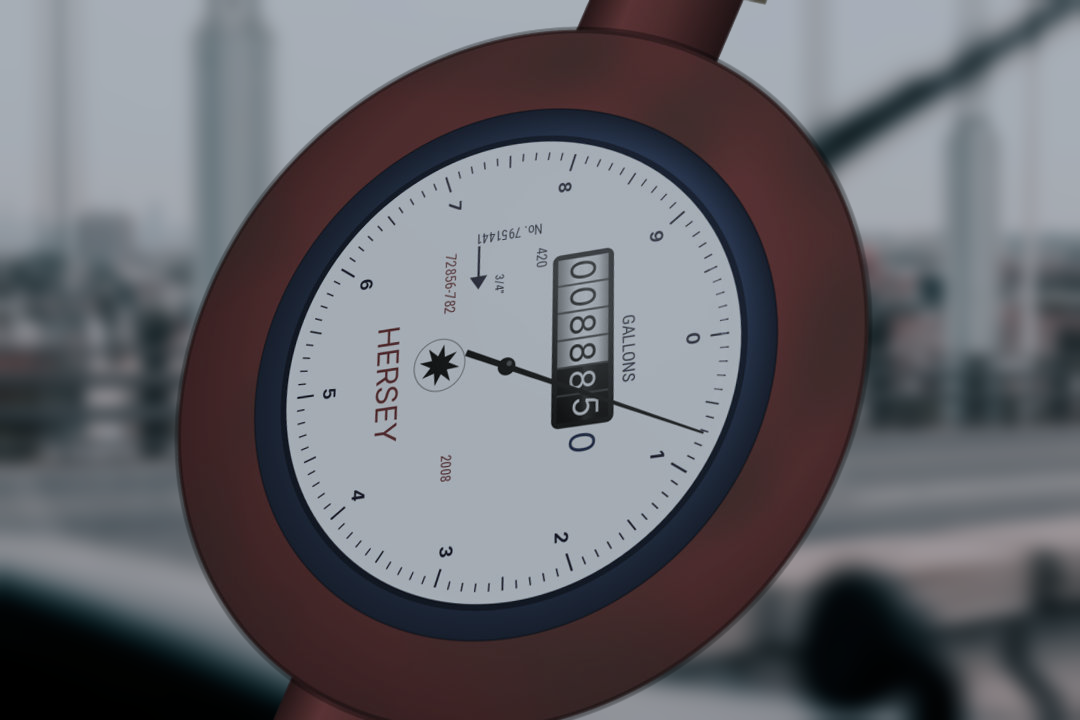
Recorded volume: 88850.7 gal
